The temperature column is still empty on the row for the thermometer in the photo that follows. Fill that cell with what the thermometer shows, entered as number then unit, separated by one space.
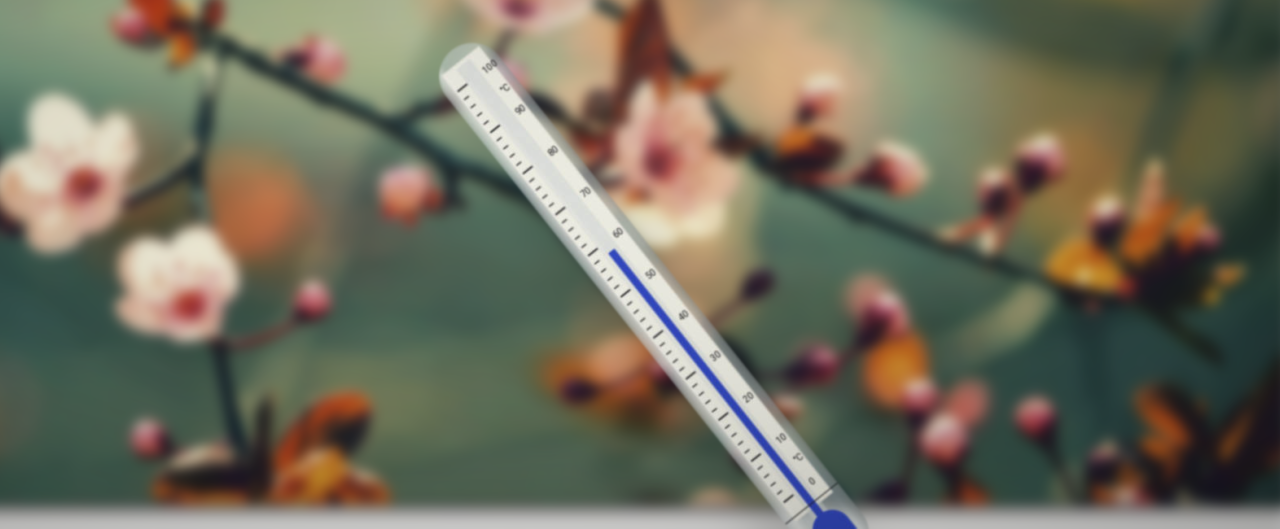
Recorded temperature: 58 °C
